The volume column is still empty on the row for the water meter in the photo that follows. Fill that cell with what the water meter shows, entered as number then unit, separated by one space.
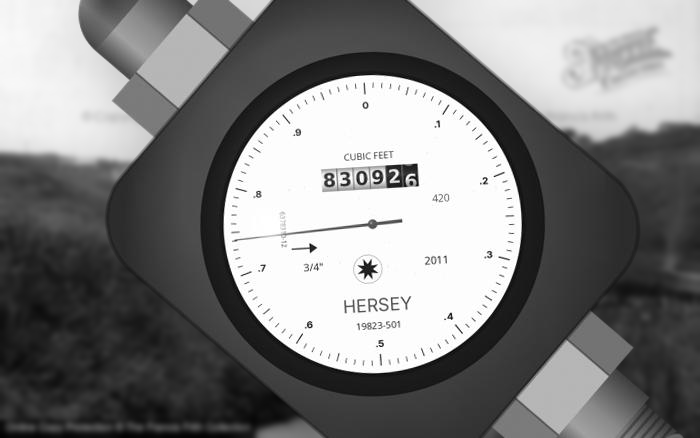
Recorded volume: 830925.74 ft³
